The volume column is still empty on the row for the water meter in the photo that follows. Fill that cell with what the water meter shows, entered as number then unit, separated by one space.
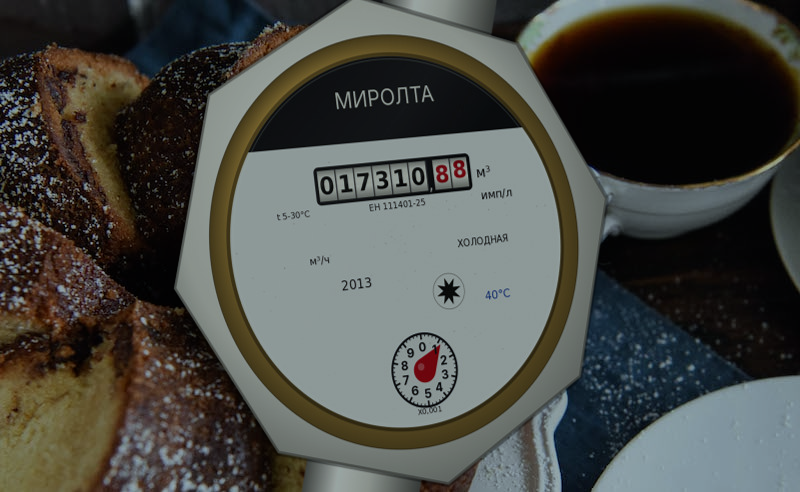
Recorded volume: 17310.881 m³
